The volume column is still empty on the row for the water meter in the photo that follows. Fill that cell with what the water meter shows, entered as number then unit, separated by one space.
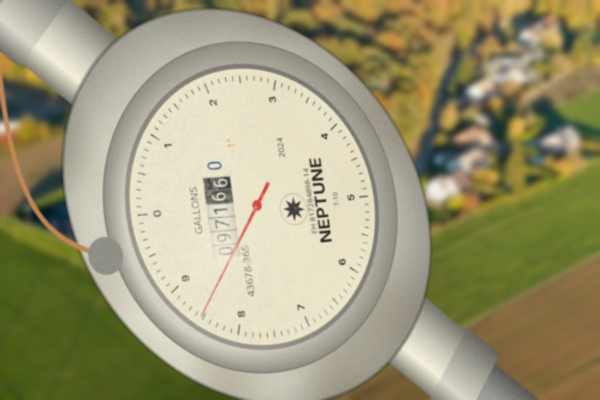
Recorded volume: 971658.5 gal
